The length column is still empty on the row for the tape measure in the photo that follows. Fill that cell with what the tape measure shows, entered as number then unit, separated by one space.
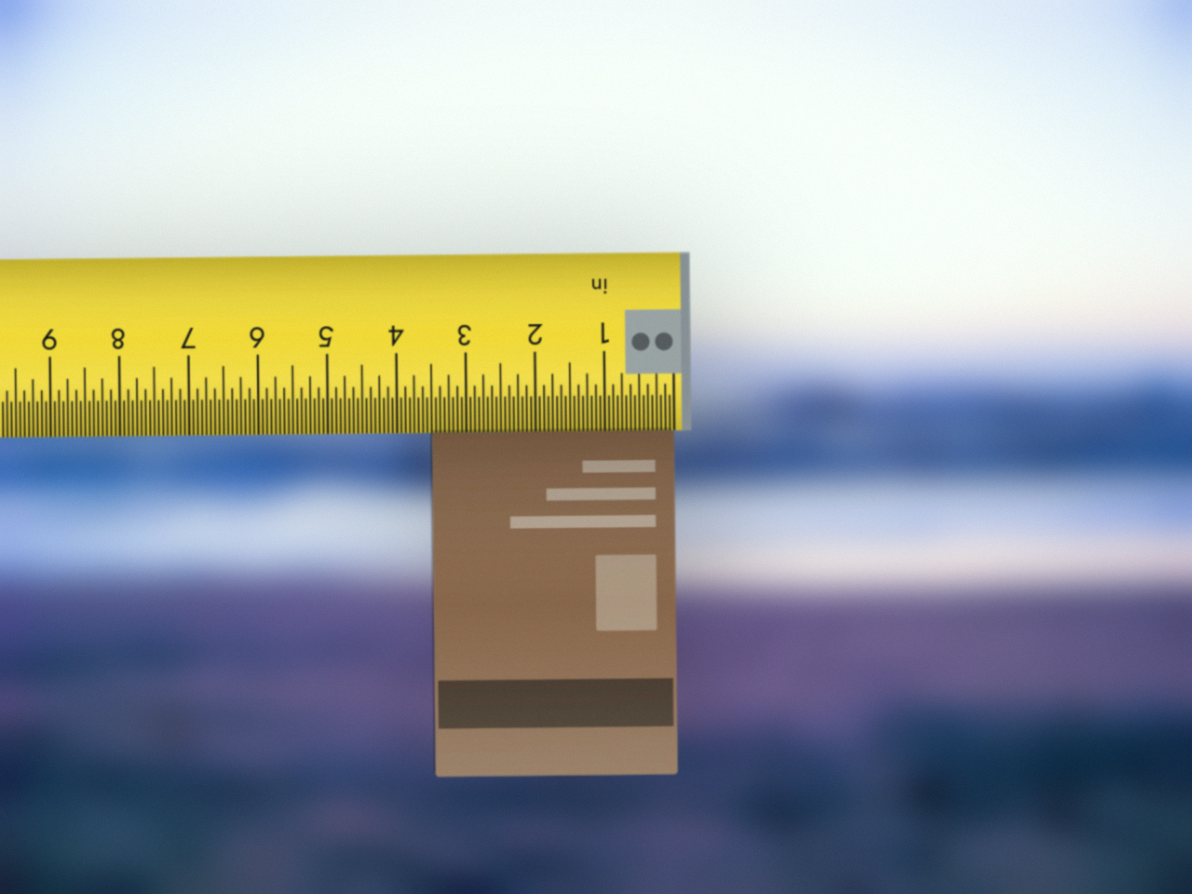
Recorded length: 3.5 in
